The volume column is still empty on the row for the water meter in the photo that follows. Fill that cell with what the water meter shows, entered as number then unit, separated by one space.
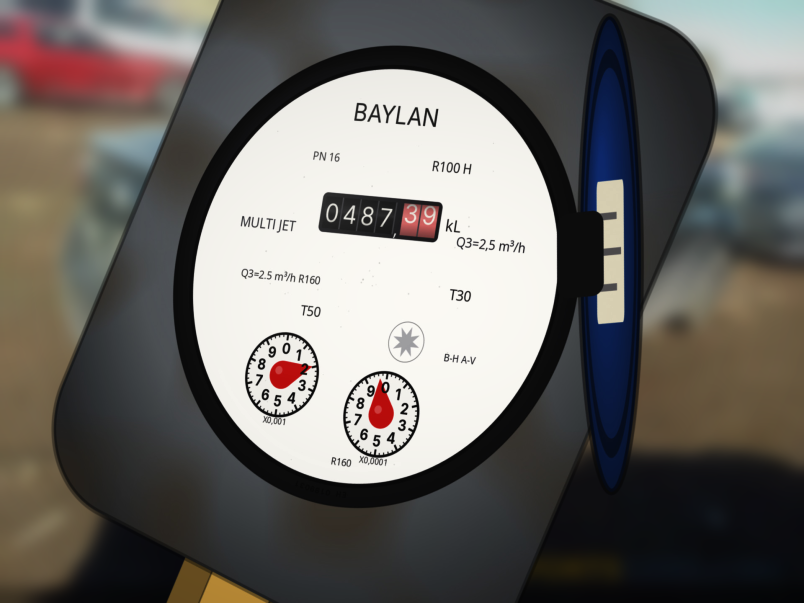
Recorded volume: 487.3919 kL
